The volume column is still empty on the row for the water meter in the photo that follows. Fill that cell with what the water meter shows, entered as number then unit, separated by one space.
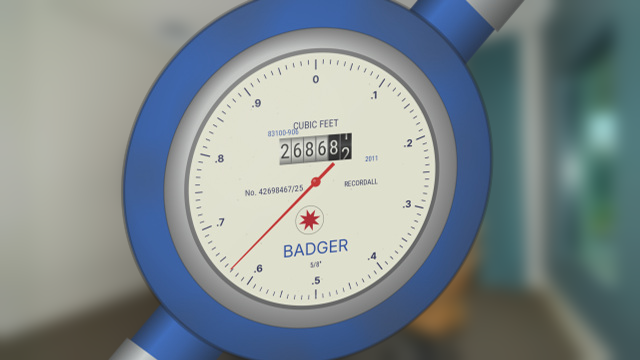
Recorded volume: 268681.63 ft³
